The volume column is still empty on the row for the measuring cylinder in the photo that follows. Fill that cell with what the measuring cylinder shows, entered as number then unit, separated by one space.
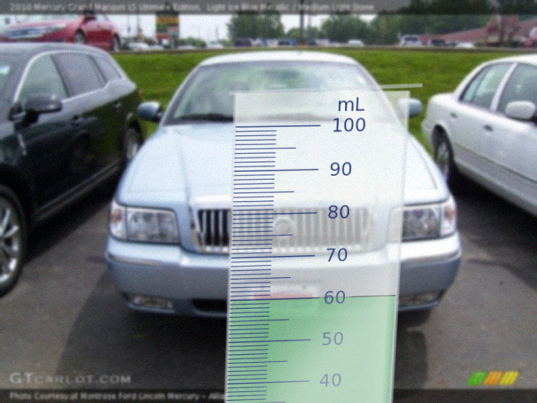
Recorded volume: 60 mL
